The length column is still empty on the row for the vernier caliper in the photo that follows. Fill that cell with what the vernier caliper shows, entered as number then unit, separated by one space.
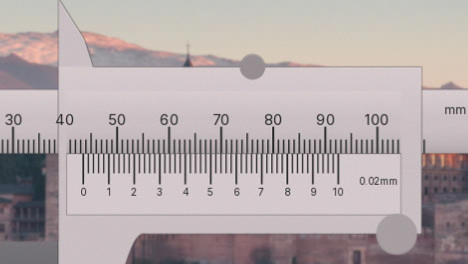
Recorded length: 43.5 mm
